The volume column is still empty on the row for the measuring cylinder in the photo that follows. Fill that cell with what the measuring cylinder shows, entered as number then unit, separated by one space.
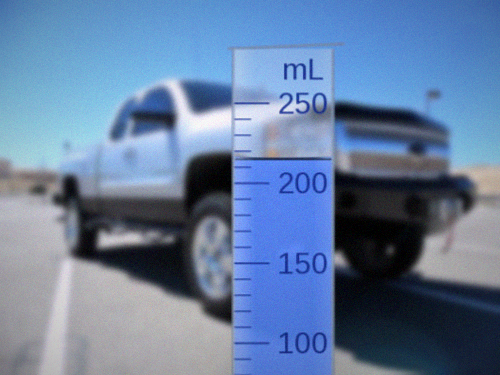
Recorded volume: 215 mL
